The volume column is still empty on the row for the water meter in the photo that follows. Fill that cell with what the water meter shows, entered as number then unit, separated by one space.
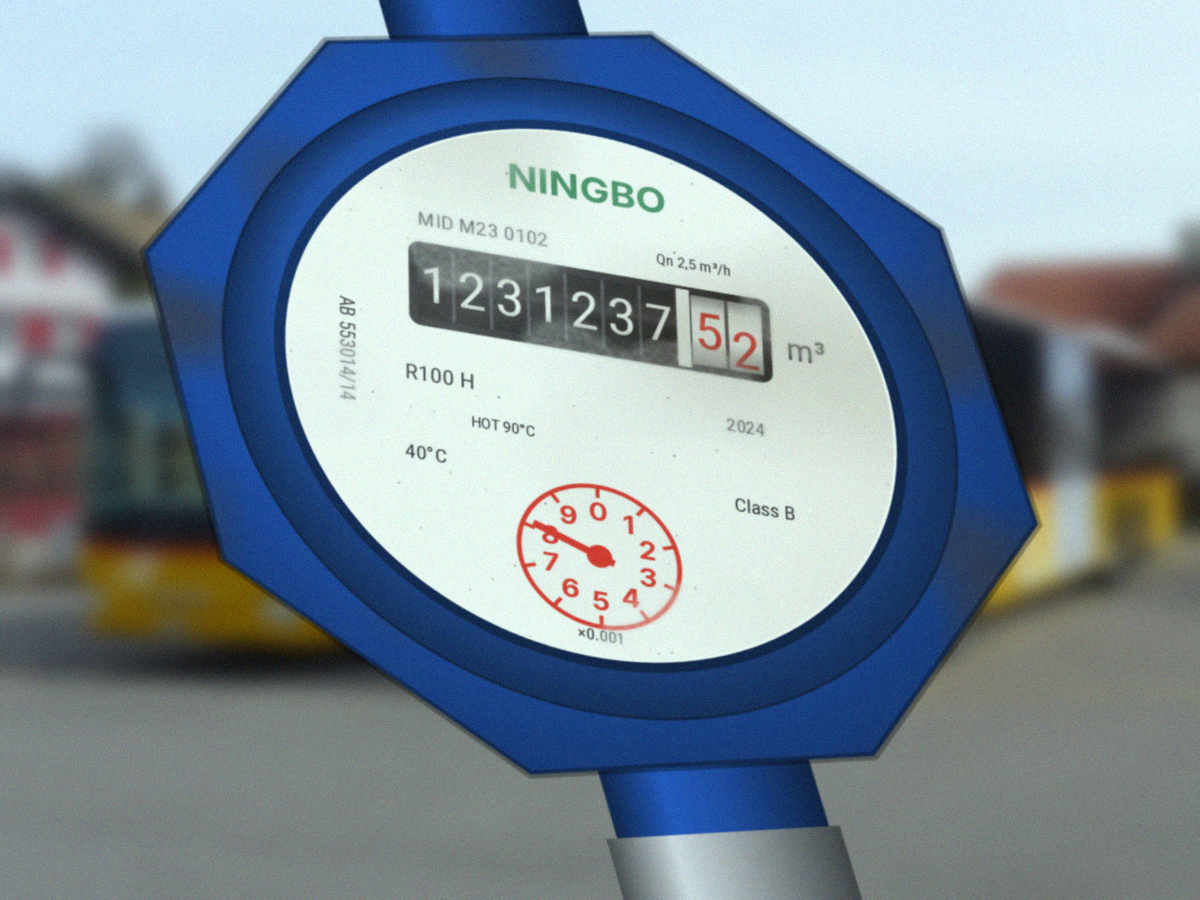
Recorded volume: 1231237.518 m³
